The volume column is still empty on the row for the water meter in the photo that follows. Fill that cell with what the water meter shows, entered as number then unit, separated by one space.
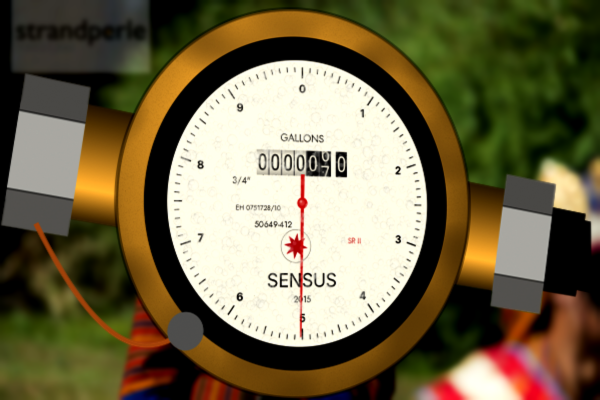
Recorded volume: 65.0 gal
